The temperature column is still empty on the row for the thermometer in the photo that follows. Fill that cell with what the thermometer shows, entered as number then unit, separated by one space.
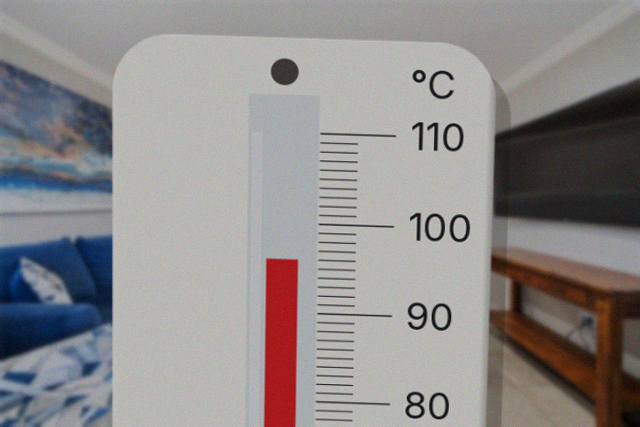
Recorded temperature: 96 °C
